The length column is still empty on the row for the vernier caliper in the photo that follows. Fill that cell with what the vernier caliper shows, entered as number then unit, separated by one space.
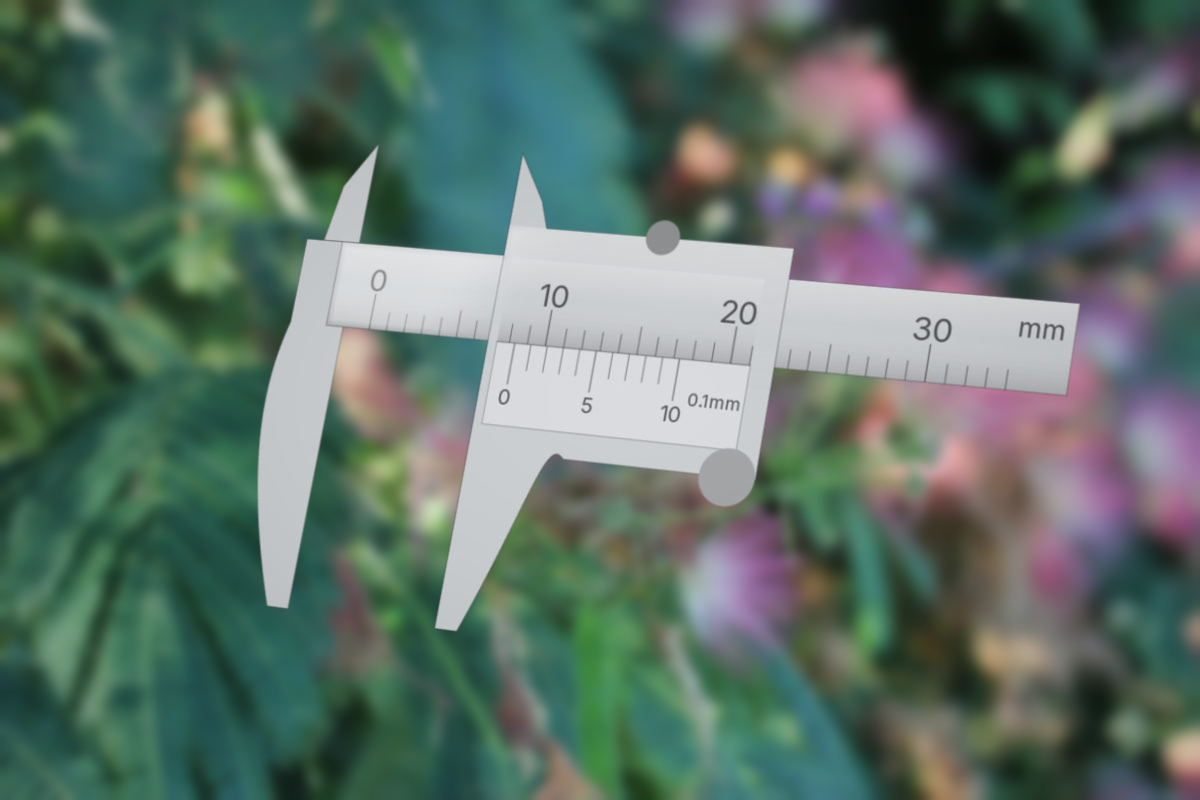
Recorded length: 8.3 mm
